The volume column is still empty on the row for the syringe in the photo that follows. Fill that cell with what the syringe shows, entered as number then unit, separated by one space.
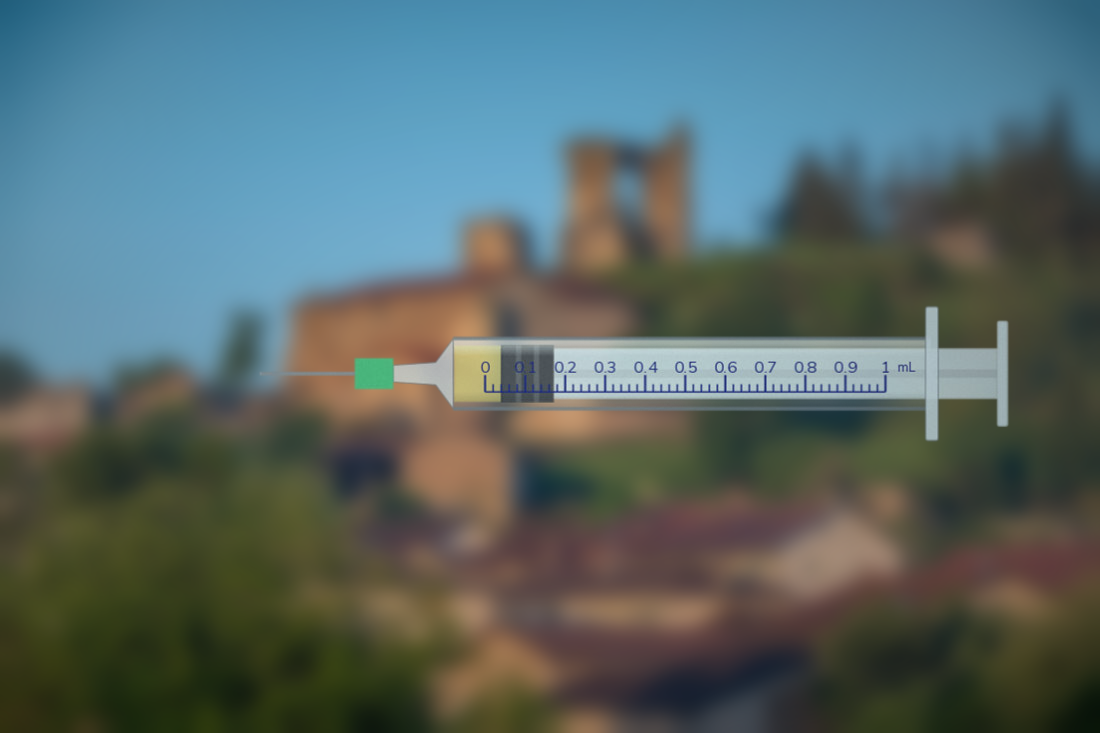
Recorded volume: 0.04 mL
